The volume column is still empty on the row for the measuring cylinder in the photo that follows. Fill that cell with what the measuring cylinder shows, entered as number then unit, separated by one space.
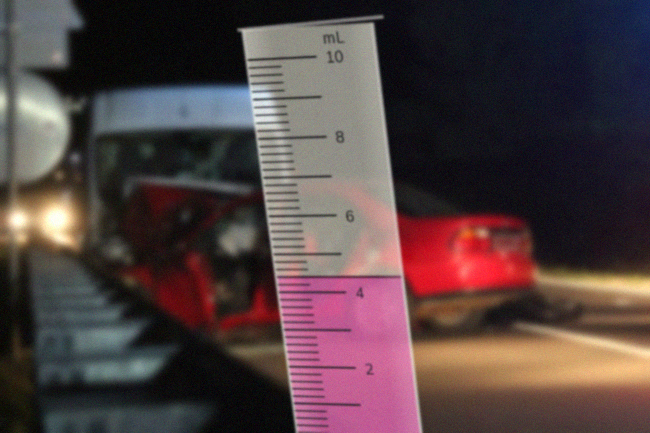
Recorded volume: 4.4 mL
